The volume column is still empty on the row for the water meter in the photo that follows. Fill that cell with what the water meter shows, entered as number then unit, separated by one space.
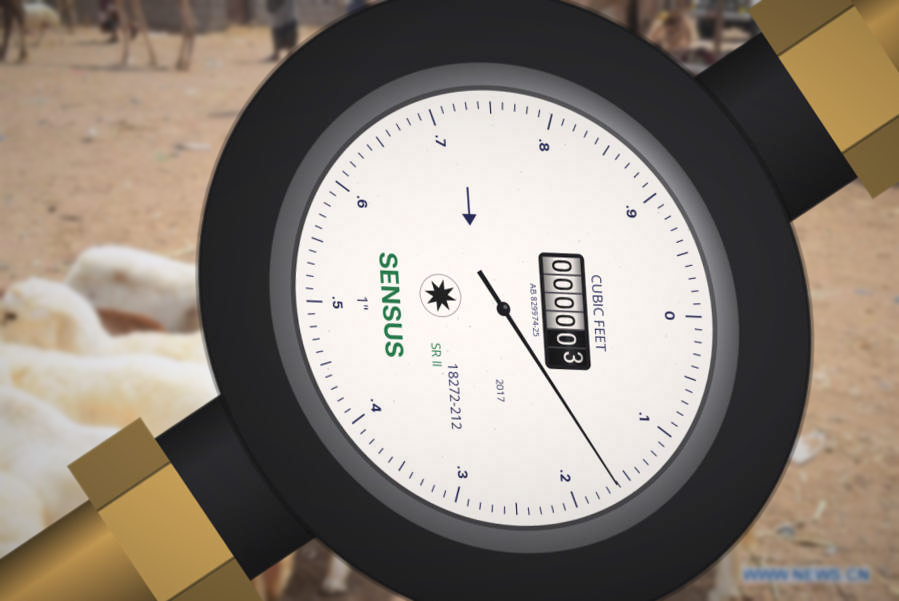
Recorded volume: 3.16 ft³
